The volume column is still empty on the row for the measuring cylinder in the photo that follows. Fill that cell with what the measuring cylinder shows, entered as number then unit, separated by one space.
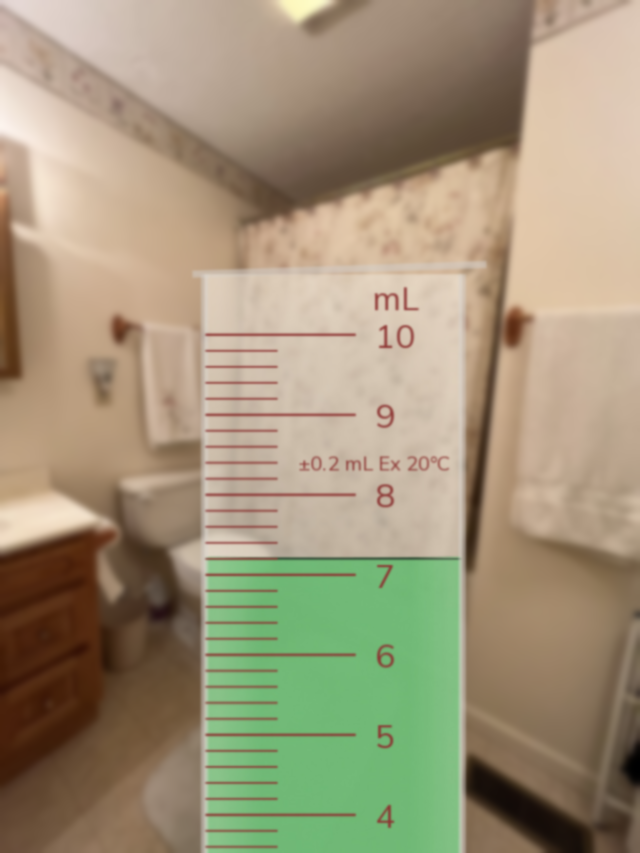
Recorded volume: 7.2 mL
